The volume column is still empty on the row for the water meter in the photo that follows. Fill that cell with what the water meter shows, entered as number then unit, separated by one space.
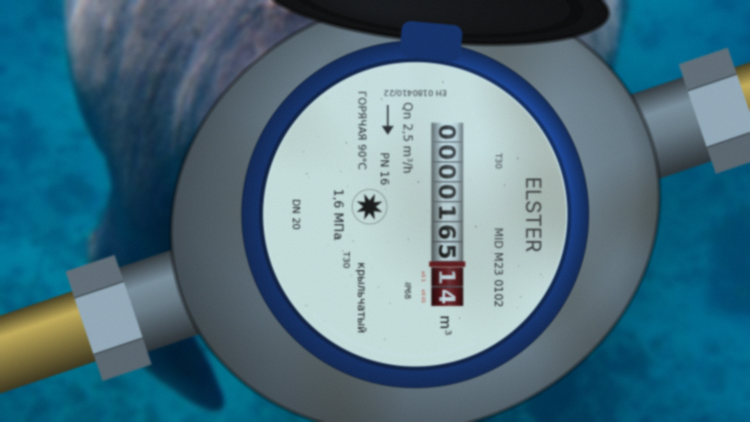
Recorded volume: 165.14 m³
